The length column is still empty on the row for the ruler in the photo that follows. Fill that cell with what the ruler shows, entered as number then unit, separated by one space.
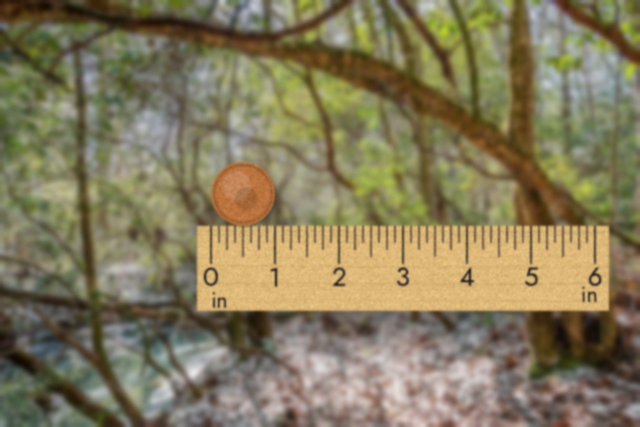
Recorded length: 1 in
